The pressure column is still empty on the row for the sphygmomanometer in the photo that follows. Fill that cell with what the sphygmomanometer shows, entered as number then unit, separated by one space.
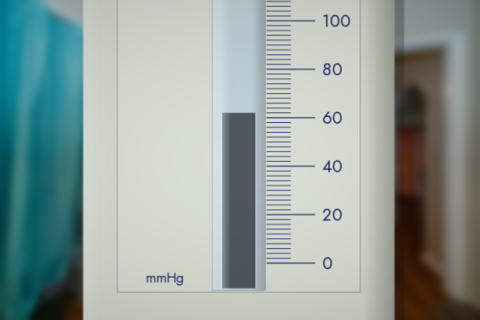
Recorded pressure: 62 mmHg
